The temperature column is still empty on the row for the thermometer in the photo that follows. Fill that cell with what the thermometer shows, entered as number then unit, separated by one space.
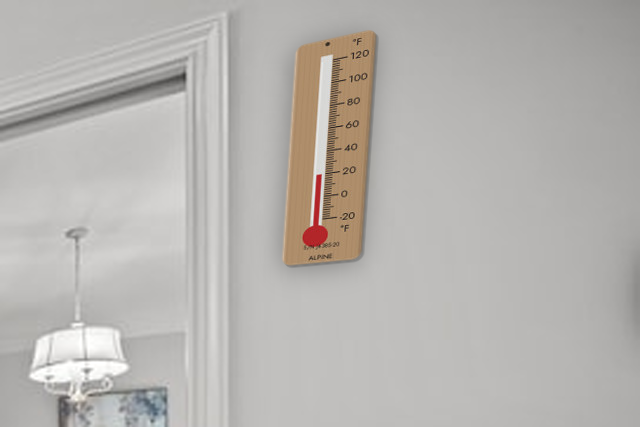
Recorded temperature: 20 °F
